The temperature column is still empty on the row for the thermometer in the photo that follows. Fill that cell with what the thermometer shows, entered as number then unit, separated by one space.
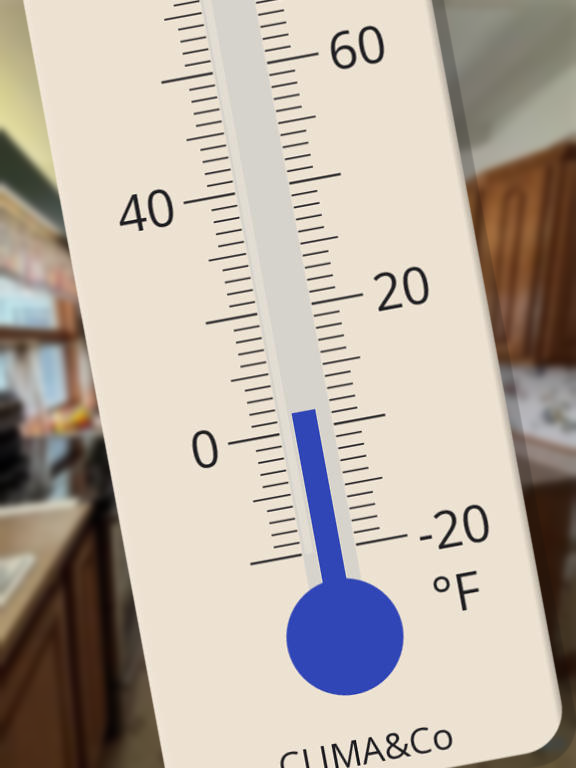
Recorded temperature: 3 °F
